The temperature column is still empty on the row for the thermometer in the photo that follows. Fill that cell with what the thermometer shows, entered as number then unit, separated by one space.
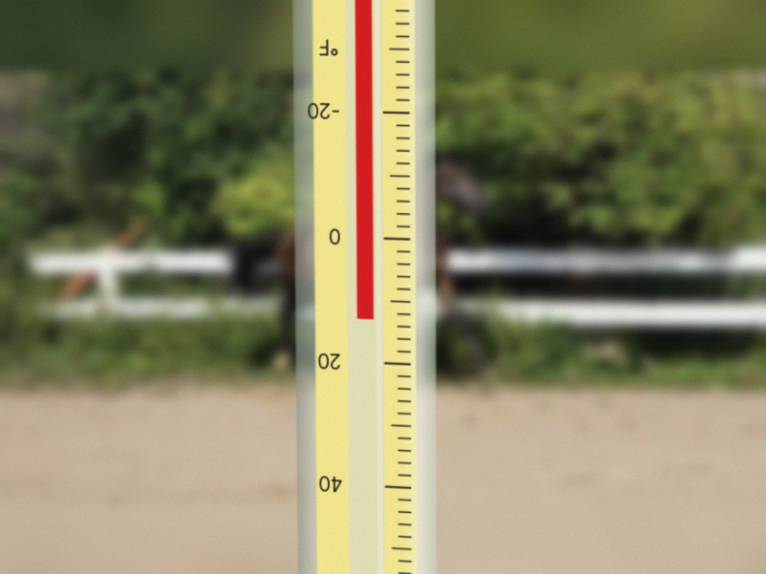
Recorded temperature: 13 °F
